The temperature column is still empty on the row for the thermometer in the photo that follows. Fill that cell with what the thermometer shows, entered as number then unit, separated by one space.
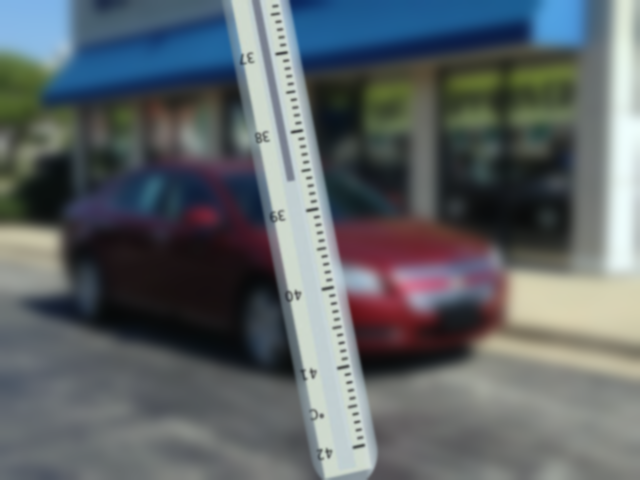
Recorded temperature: 38.6 °C
